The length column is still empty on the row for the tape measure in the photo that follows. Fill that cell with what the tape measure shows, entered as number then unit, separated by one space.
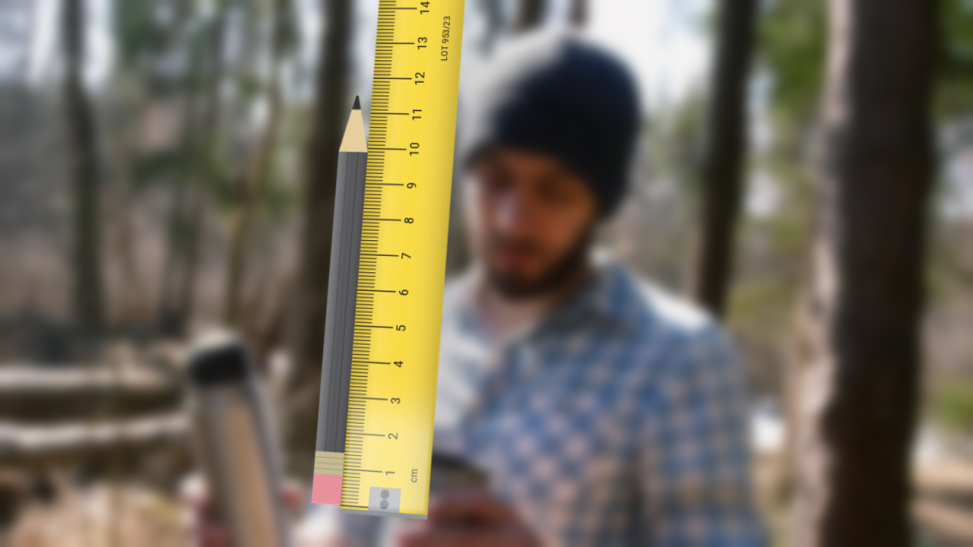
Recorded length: 11.5 cm
